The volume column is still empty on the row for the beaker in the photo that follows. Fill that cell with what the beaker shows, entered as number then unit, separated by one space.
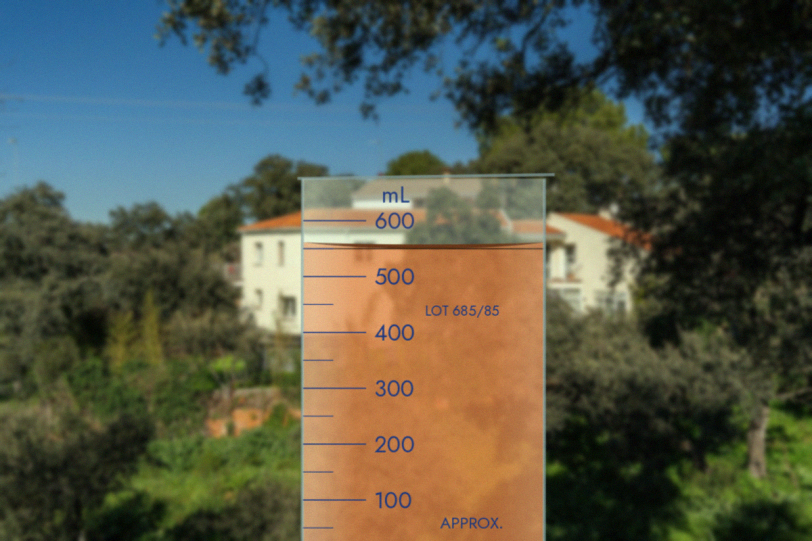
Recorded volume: 550 mL
